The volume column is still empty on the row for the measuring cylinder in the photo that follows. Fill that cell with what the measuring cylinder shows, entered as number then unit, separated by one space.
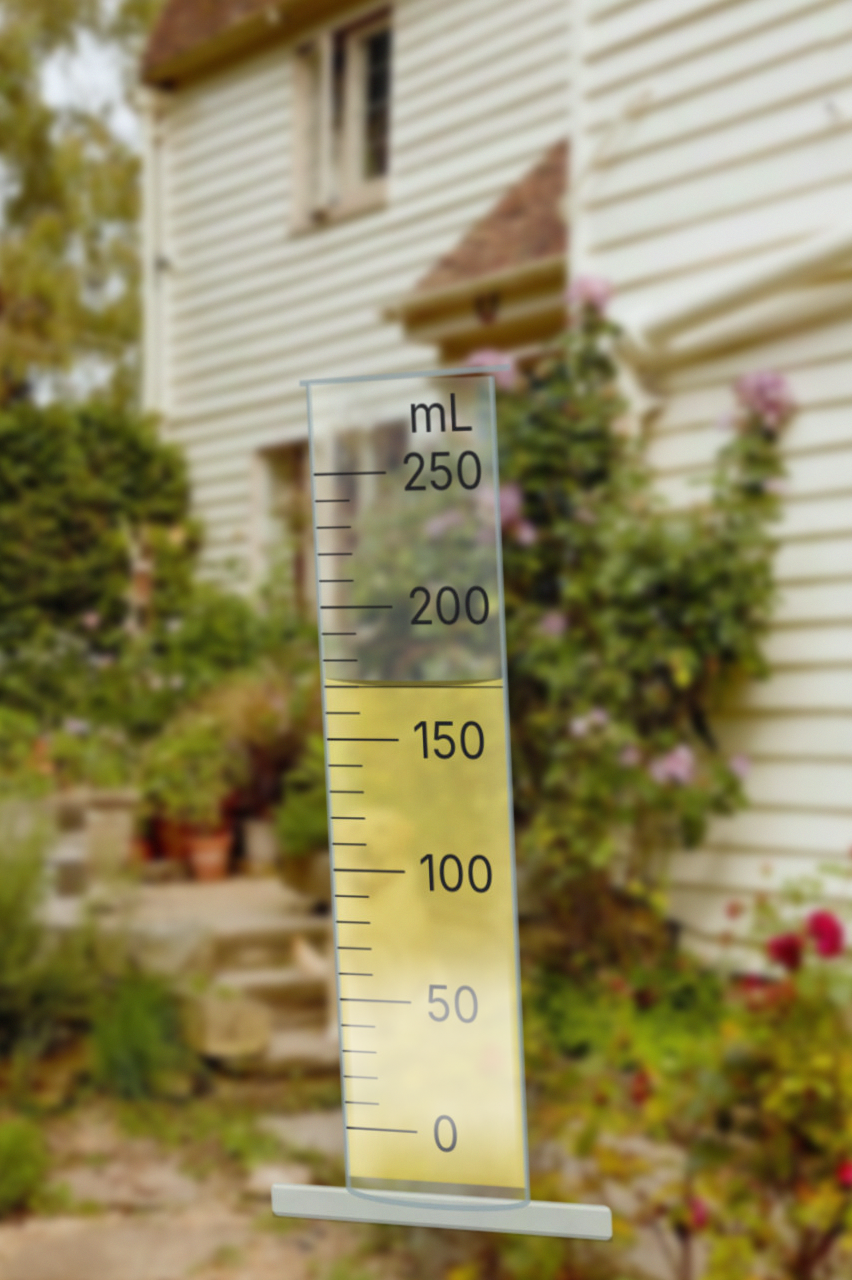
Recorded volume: 170 mL
